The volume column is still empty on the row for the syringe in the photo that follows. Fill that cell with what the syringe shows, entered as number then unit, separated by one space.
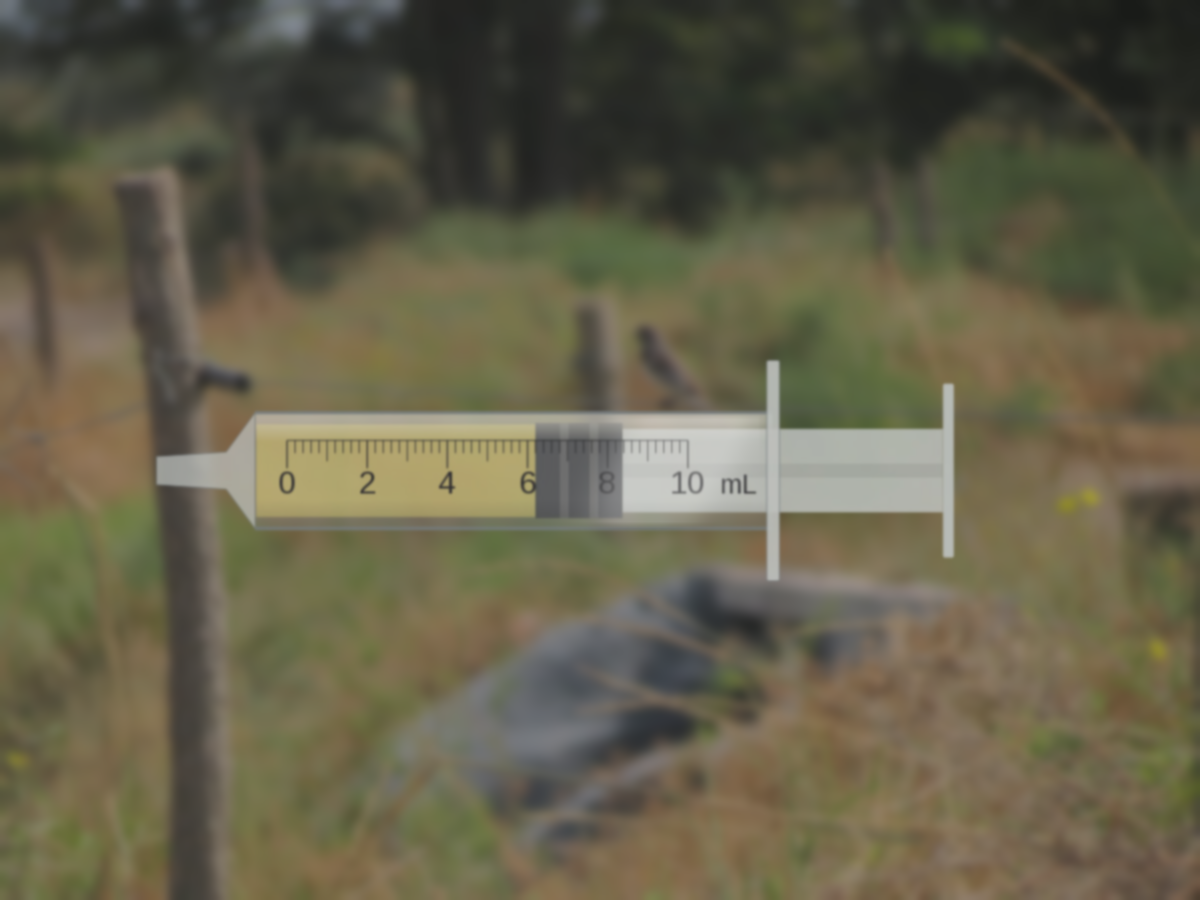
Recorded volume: 6.2 mL
